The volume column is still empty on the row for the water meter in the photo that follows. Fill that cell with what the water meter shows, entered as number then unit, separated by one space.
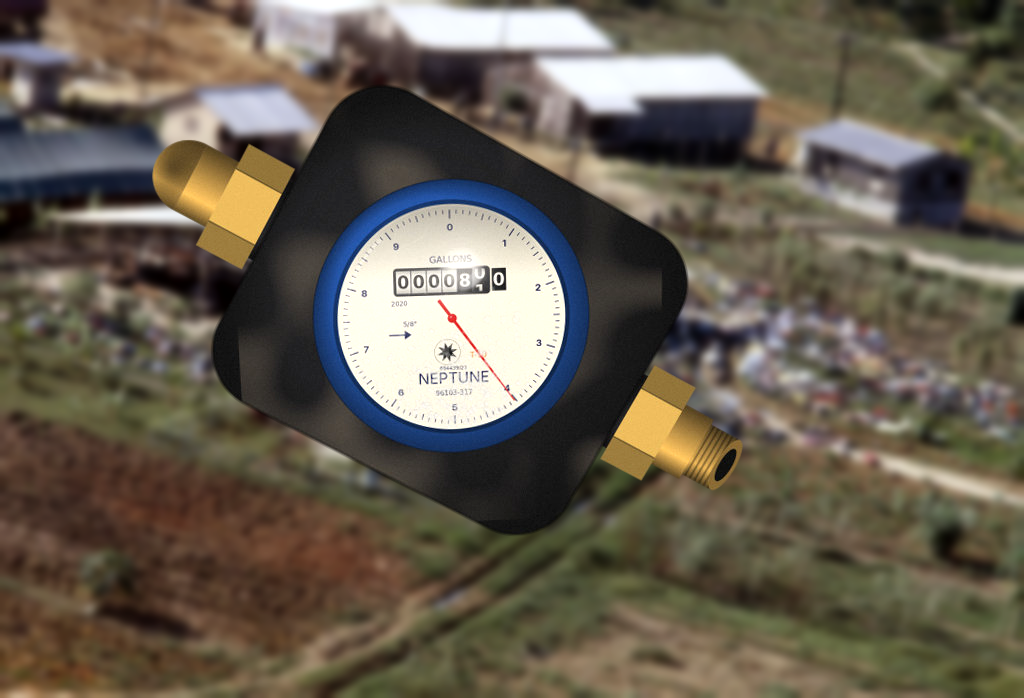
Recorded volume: 804.0 gal
